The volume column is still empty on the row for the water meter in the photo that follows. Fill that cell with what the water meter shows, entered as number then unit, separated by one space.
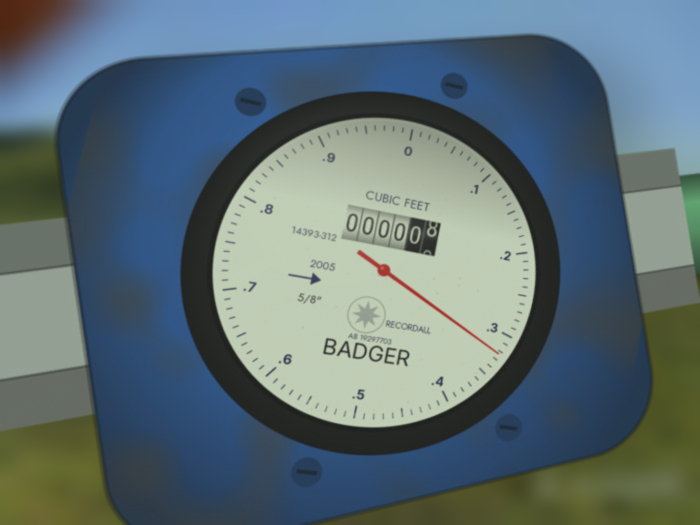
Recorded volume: 8.32 ft³
